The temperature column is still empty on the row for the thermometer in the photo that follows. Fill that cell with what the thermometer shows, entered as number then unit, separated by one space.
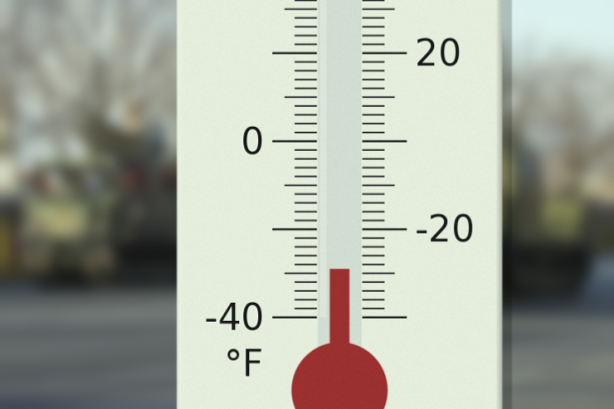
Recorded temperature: -29 °F
